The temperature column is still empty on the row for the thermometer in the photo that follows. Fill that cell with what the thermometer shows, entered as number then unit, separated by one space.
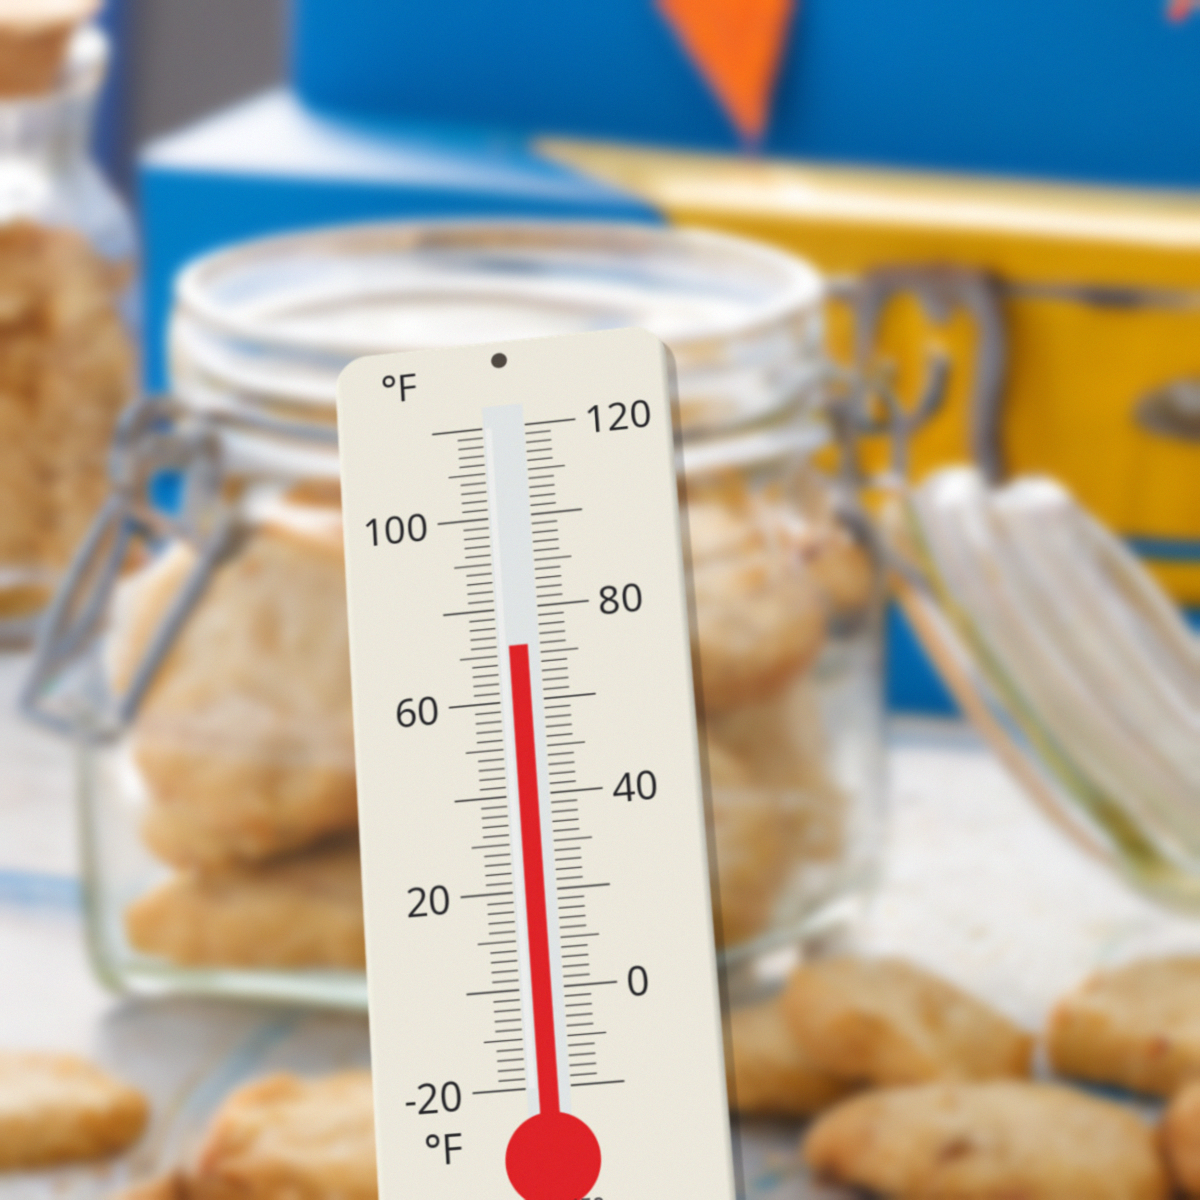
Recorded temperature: 72 °F
